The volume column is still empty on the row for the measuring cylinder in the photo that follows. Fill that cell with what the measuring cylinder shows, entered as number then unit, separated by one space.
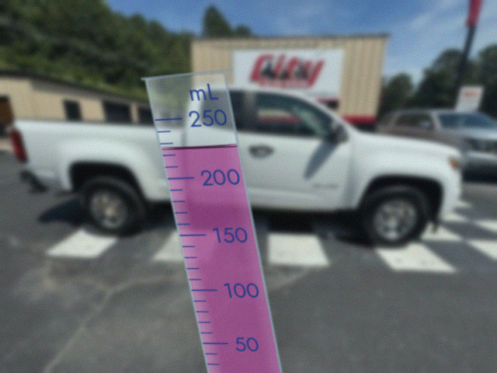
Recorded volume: 225 mL
